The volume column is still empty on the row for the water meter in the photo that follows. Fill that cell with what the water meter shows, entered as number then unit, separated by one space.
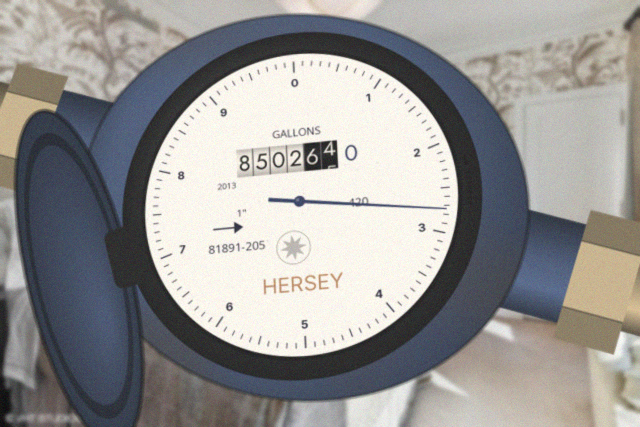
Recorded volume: 8502642.7 gal
